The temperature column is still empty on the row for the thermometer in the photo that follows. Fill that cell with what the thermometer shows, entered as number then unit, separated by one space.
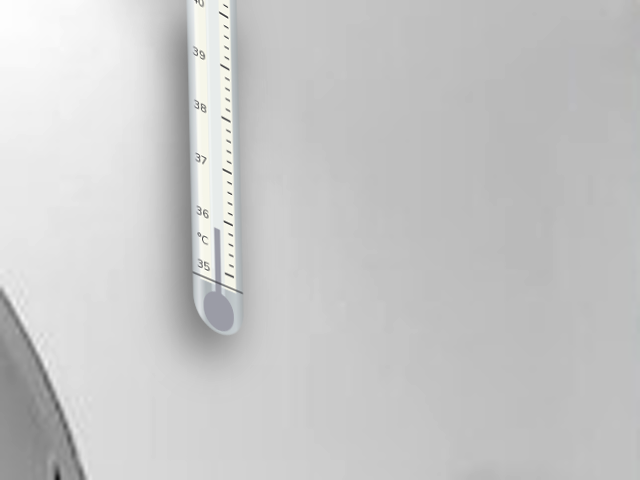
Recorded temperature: 35.8 °C
